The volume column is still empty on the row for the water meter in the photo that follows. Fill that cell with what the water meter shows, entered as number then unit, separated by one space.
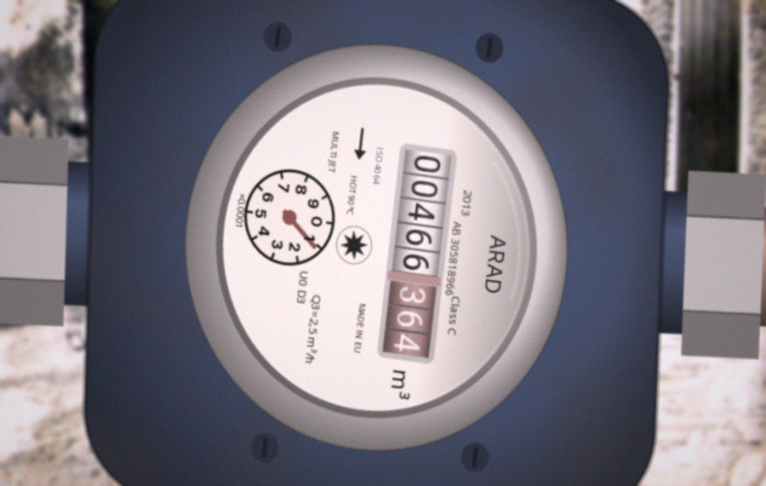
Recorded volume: 466.3641 m³
